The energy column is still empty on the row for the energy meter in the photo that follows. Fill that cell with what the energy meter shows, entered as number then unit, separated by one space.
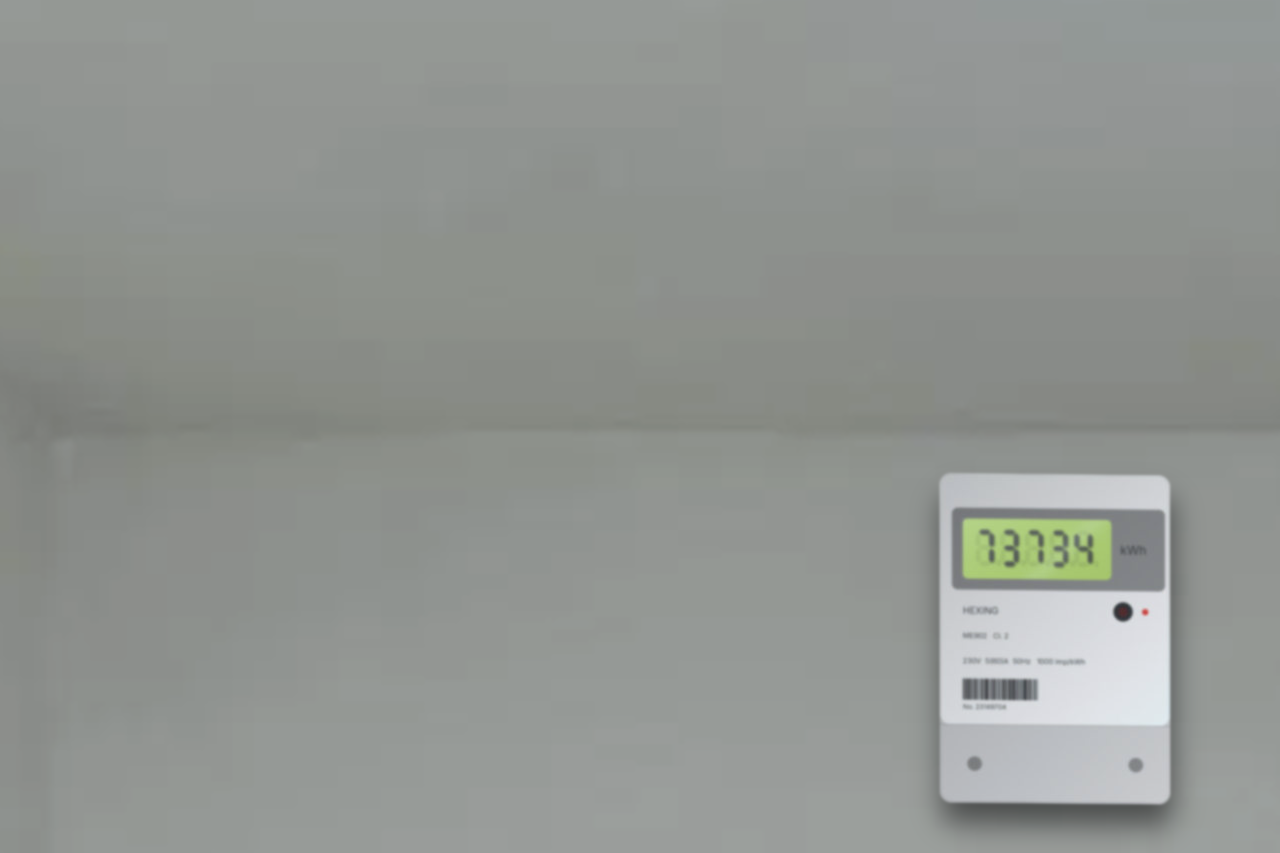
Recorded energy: 73734 kWh
